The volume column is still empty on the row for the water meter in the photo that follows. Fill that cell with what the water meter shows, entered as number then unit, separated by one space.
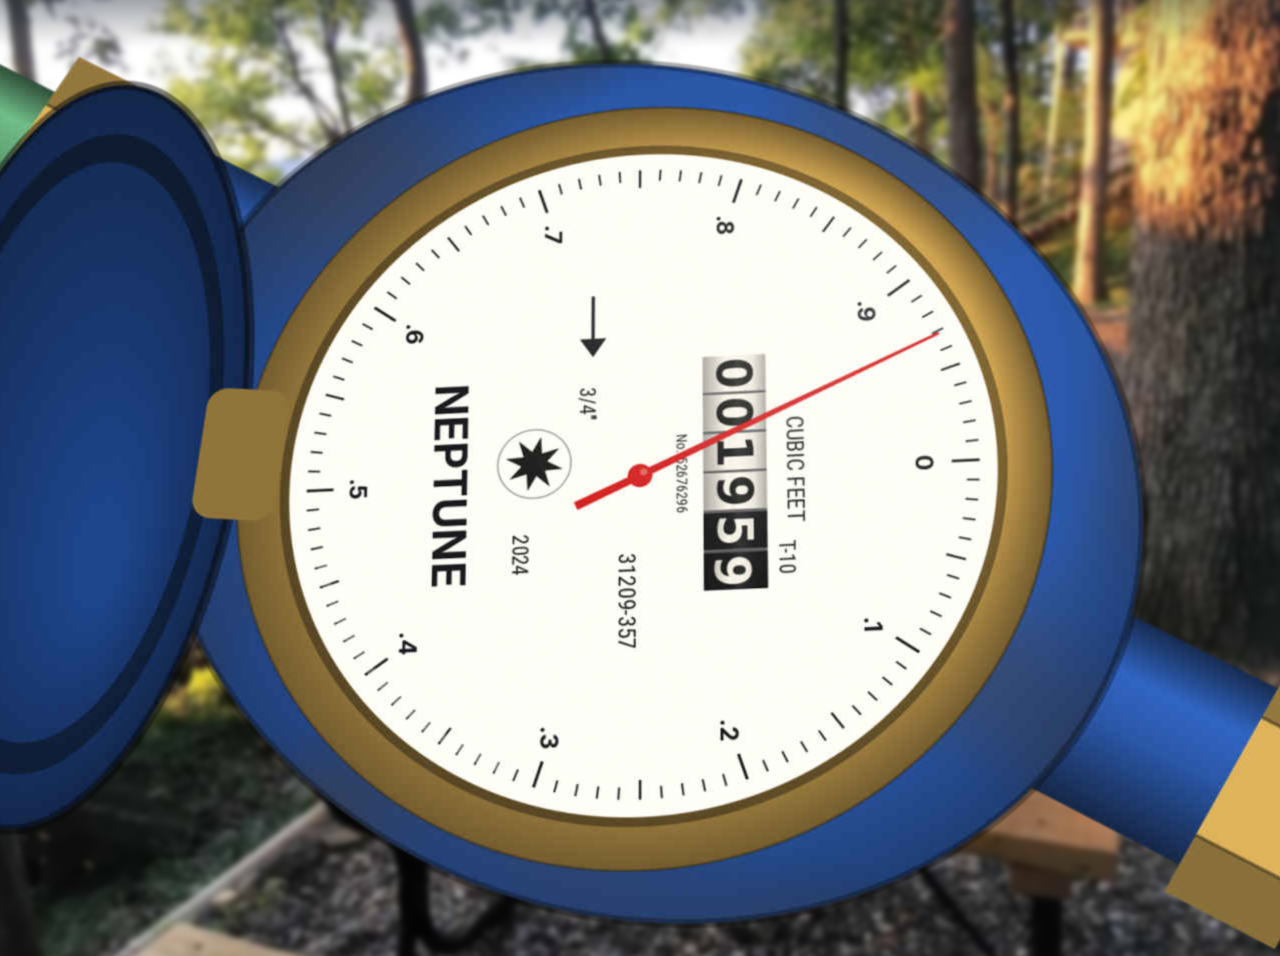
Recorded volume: 1958.93 ft³
